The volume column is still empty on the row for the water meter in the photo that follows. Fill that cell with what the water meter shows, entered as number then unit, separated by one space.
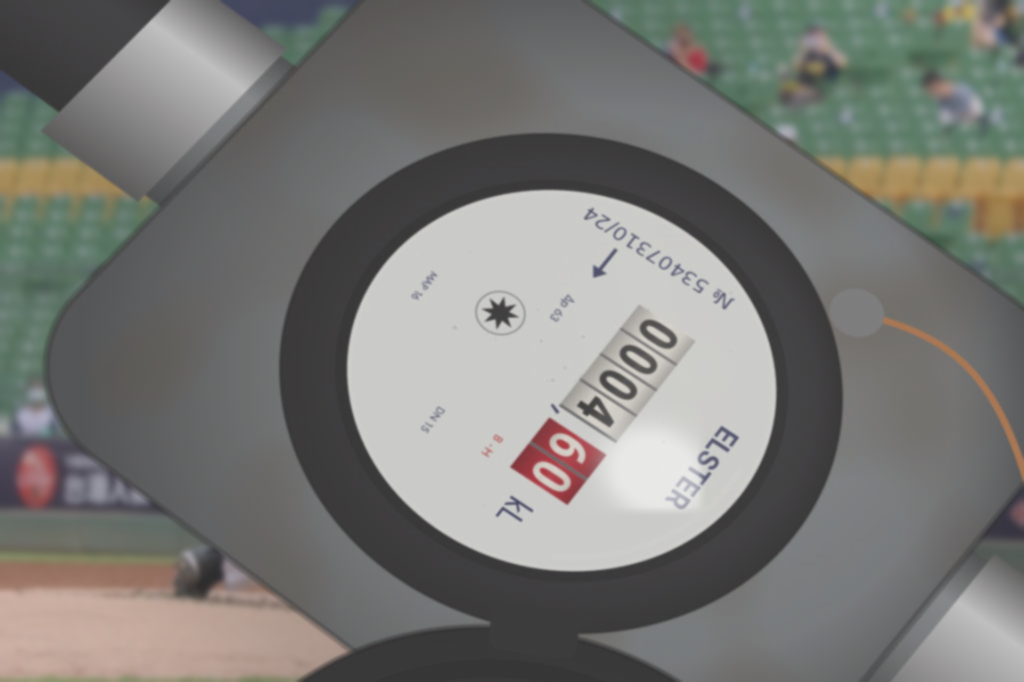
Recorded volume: 4.60 kL
